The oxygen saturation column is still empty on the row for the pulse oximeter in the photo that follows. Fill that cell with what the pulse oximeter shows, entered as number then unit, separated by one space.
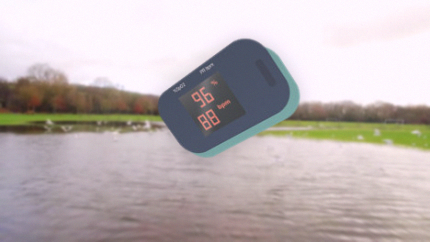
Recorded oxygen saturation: 96 %
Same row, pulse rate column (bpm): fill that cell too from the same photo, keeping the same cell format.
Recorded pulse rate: 88 bpm
